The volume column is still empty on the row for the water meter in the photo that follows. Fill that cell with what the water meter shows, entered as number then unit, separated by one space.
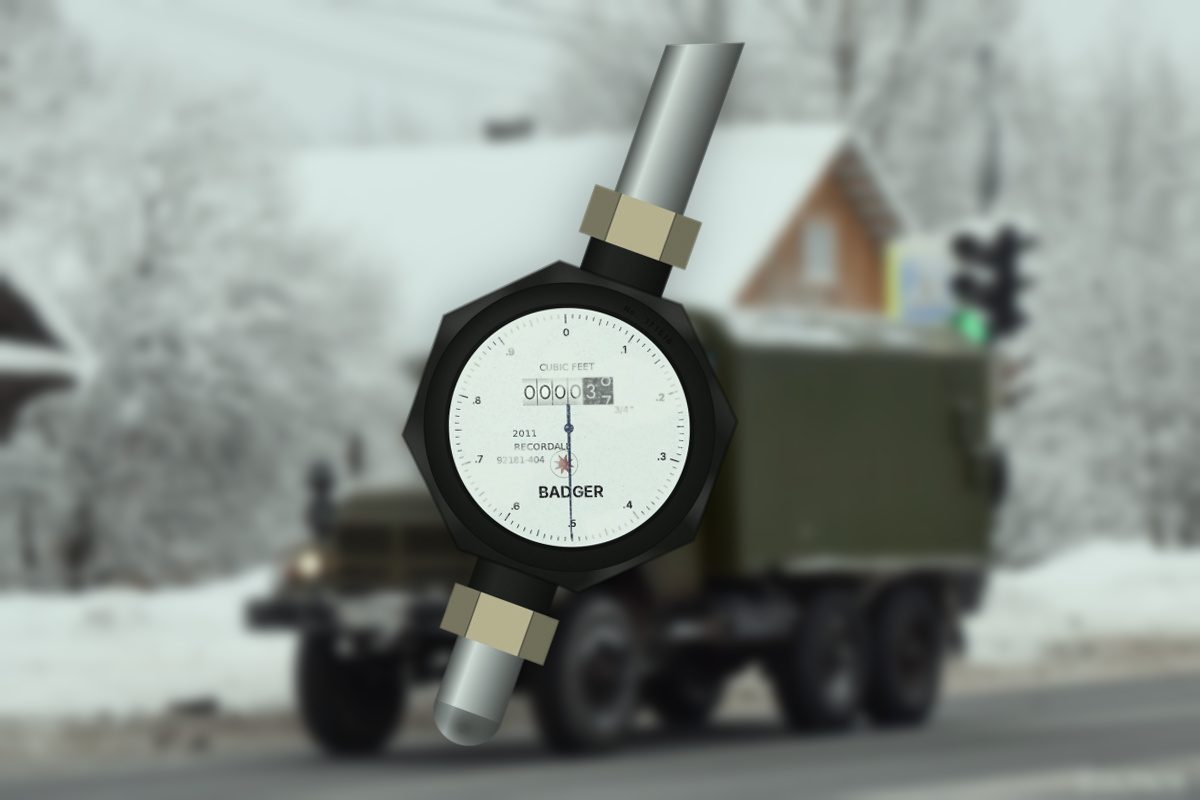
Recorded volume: 36.50 ft³
